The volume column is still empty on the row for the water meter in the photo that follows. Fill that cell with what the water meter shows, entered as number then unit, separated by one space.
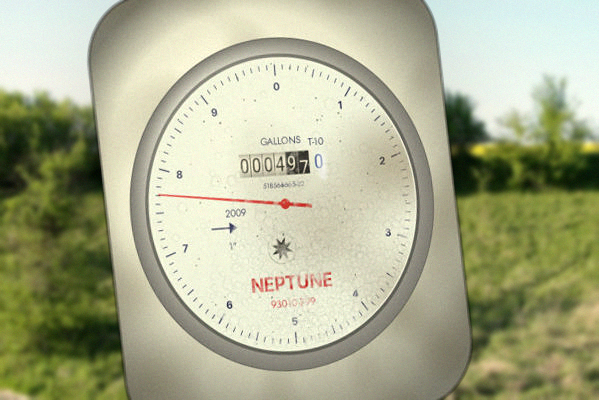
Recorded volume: 4967.7 gal
